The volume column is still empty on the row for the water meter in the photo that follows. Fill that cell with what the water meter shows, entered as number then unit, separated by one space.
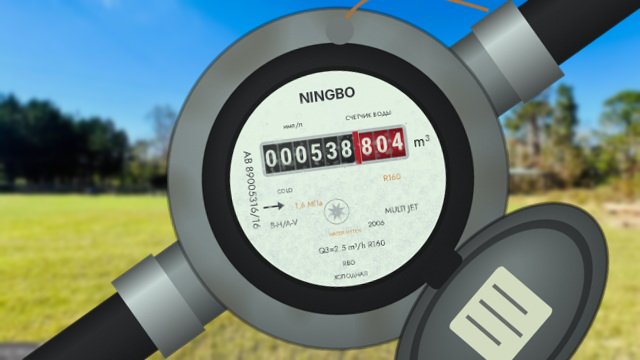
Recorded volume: 538.804 m³
